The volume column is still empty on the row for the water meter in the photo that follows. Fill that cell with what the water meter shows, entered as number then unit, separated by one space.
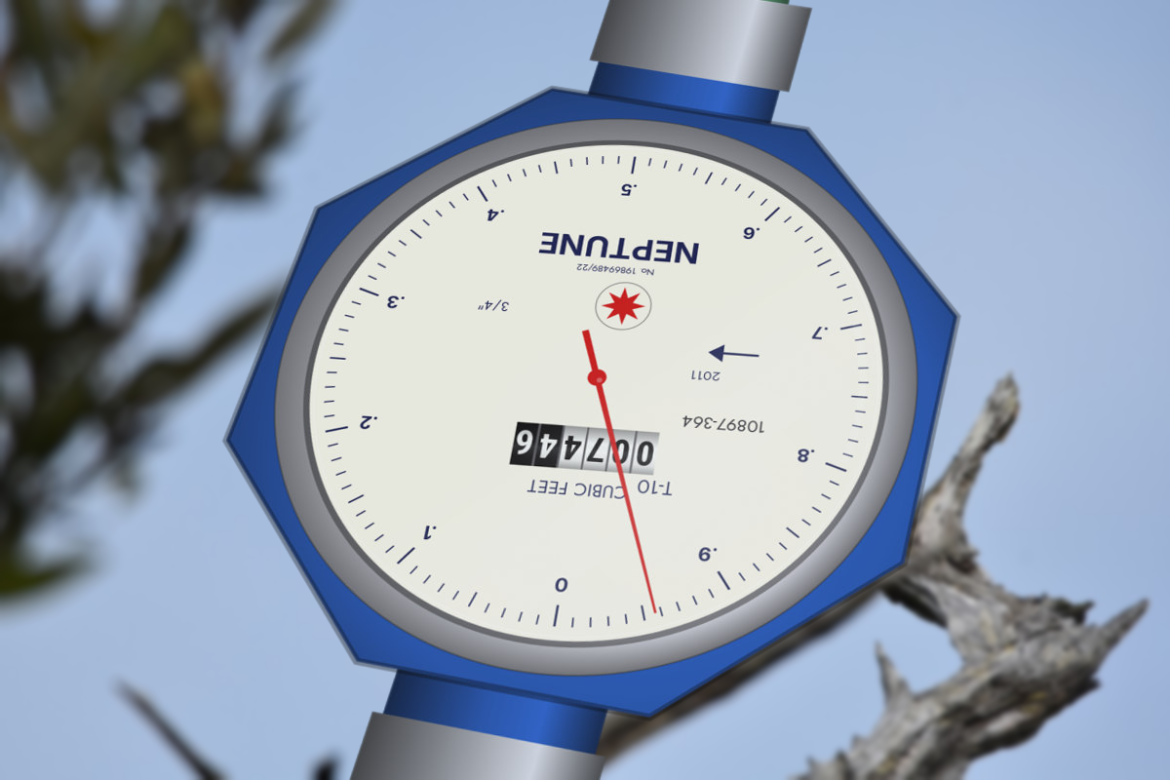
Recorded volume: 7445.94 ft³
